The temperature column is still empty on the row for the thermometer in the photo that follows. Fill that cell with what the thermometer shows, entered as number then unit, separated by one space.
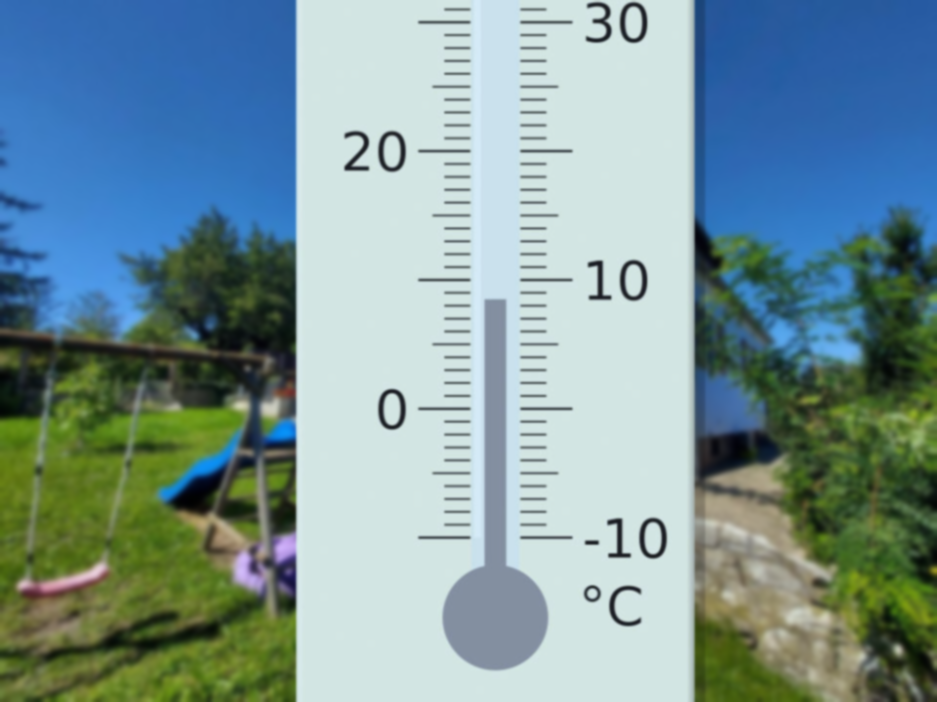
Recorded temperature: 8.5 °C
